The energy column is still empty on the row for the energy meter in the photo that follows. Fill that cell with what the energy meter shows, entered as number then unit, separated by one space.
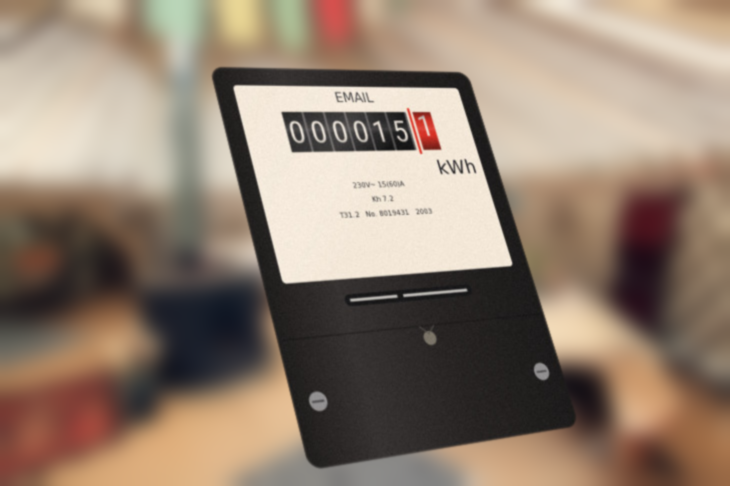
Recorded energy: 15.1 kWh
